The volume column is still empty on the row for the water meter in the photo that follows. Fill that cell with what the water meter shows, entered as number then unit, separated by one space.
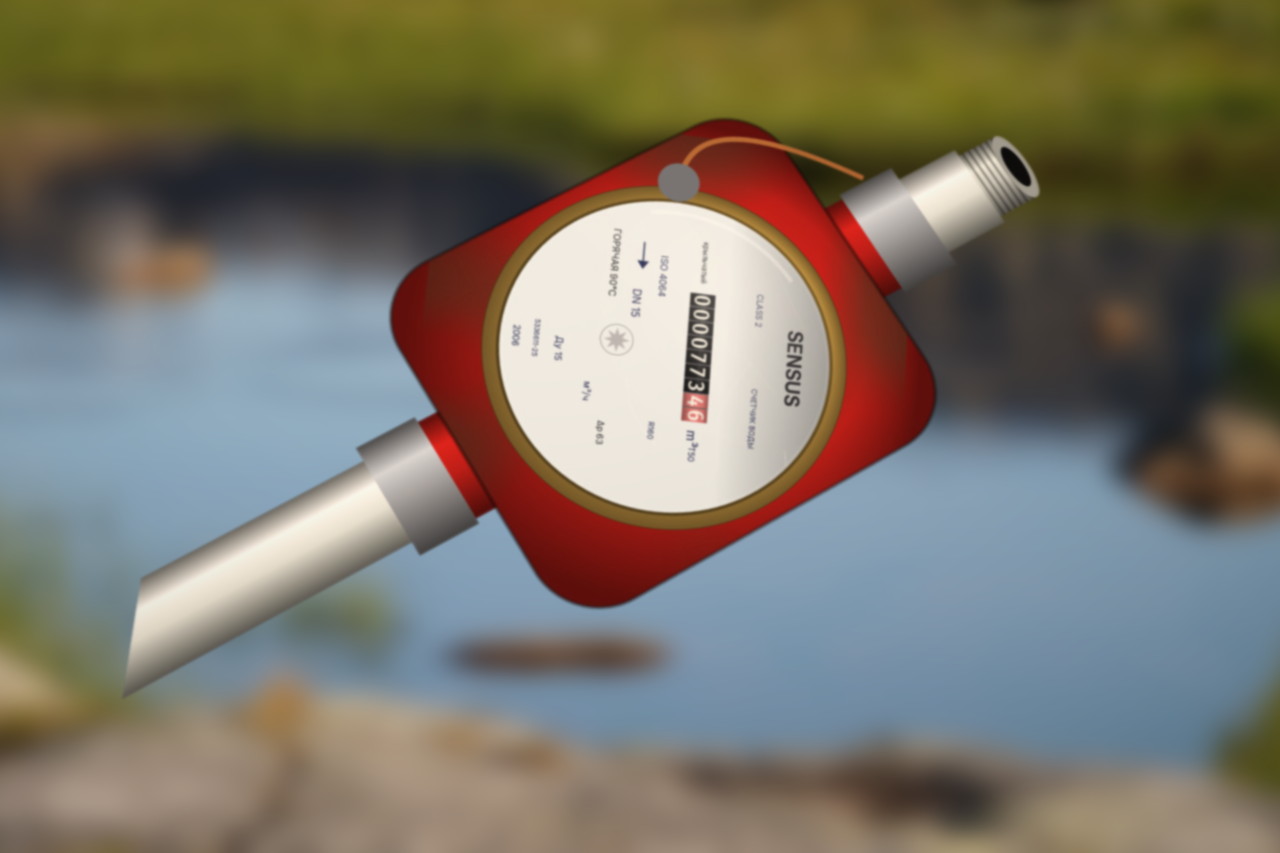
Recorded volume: 773.46 m³
